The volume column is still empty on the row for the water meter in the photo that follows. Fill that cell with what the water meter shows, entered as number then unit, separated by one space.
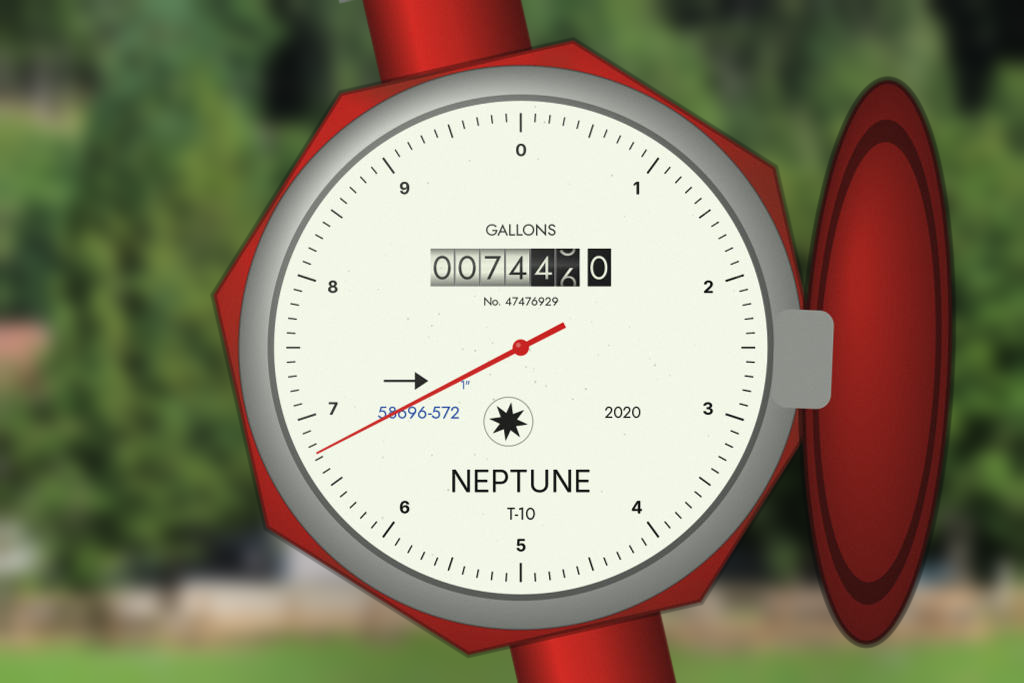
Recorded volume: 74456.7 gal
